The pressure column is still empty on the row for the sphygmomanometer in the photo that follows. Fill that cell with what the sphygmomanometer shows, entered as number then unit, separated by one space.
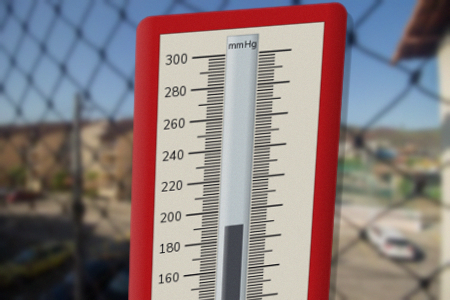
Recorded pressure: 190 mmHg
